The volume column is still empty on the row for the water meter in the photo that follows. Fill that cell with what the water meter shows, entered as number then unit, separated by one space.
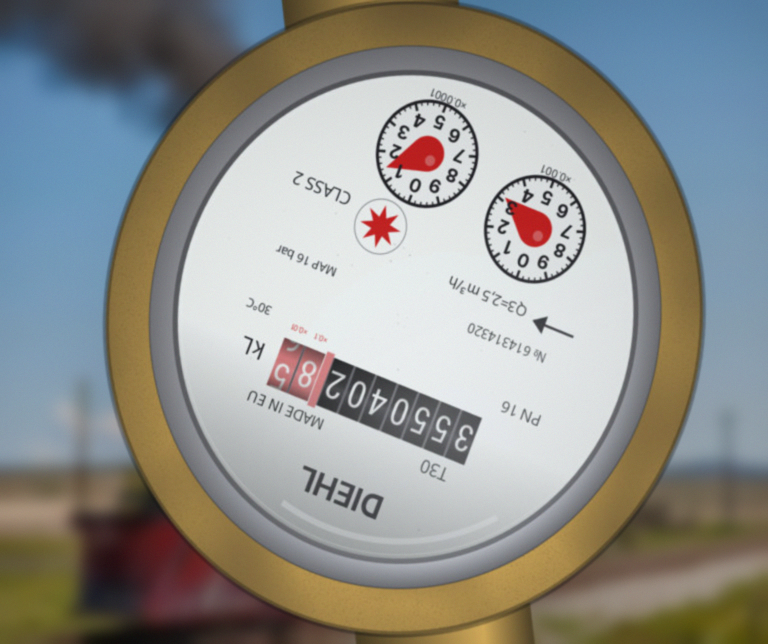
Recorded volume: 3550402.8531 kL
